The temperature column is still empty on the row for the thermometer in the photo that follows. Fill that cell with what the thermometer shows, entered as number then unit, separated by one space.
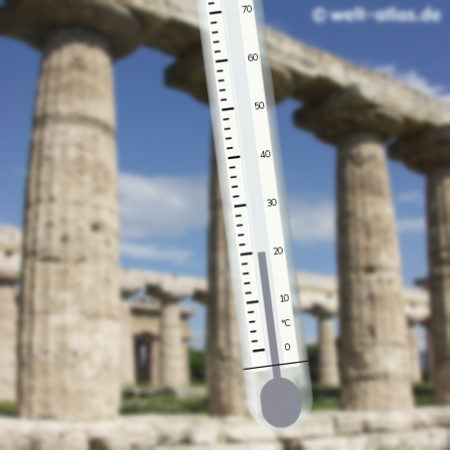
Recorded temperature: 20 °C
